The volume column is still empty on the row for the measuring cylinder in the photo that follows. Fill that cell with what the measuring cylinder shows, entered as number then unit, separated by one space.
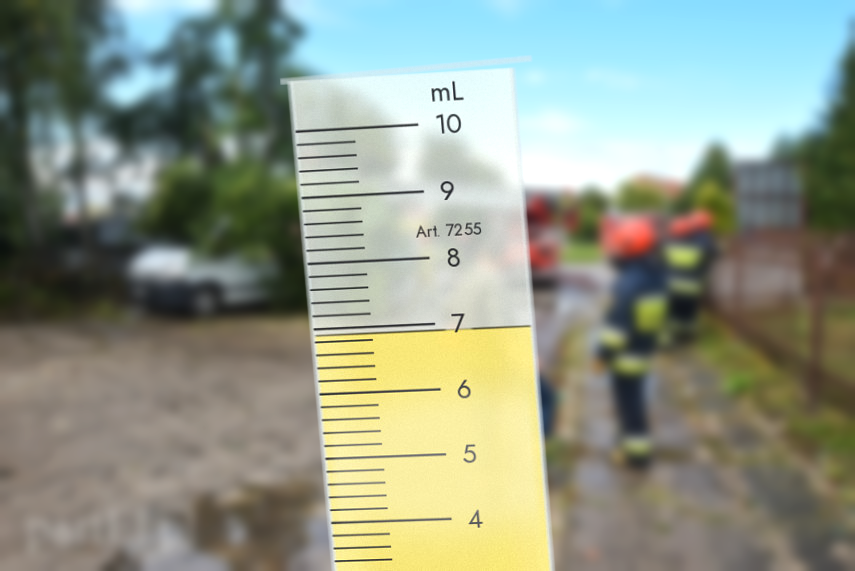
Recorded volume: 6.9 mL
